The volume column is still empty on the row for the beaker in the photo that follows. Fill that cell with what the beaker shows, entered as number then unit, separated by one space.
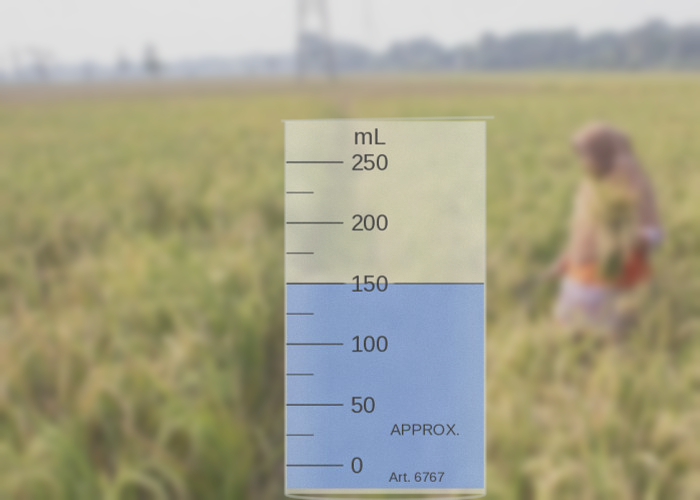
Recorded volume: 150 mL
